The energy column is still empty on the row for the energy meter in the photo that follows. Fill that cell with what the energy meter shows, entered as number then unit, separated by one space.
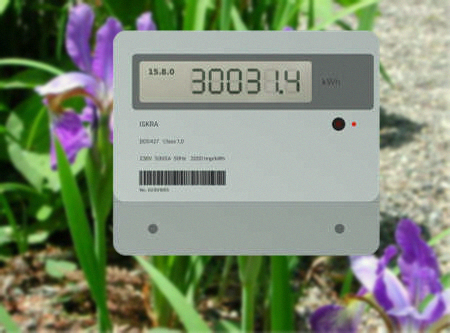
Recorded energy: 30031.4 kWh
